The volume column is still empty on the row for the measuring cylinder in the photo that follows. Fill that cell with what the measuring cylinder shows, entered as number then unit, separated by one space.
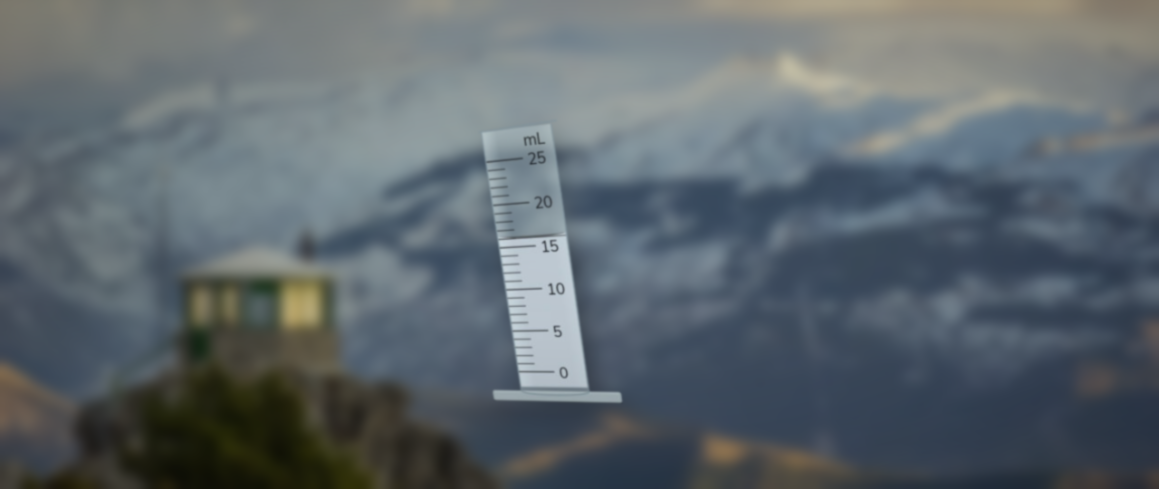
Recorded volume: 16 mL
